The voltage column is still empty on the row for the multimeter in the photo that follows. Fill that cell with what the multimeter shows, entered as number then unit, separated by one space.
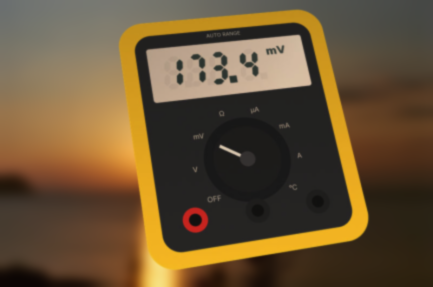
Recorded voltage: 173.4 mV
